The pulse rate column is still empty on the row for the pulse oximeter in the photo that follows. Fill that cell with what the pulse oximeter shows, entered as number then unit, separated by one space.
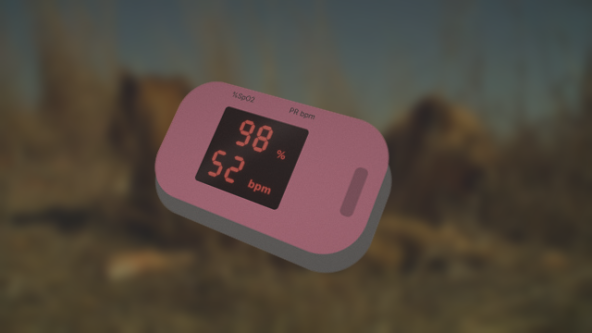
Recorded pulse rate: 52 bpm
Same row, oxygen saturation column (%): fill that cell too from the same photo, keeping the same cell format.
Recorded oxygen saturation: 98 %
